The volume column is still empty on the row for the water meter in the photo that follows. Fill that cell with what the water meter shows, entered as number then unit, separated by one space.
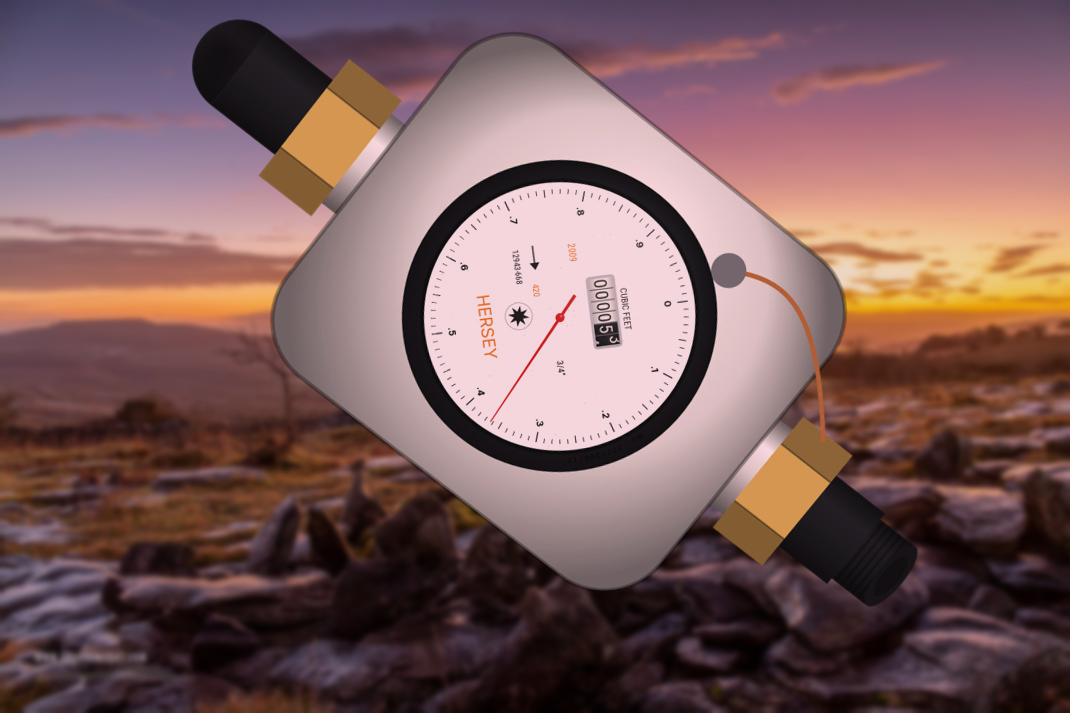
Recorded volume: 53.36 ft³
